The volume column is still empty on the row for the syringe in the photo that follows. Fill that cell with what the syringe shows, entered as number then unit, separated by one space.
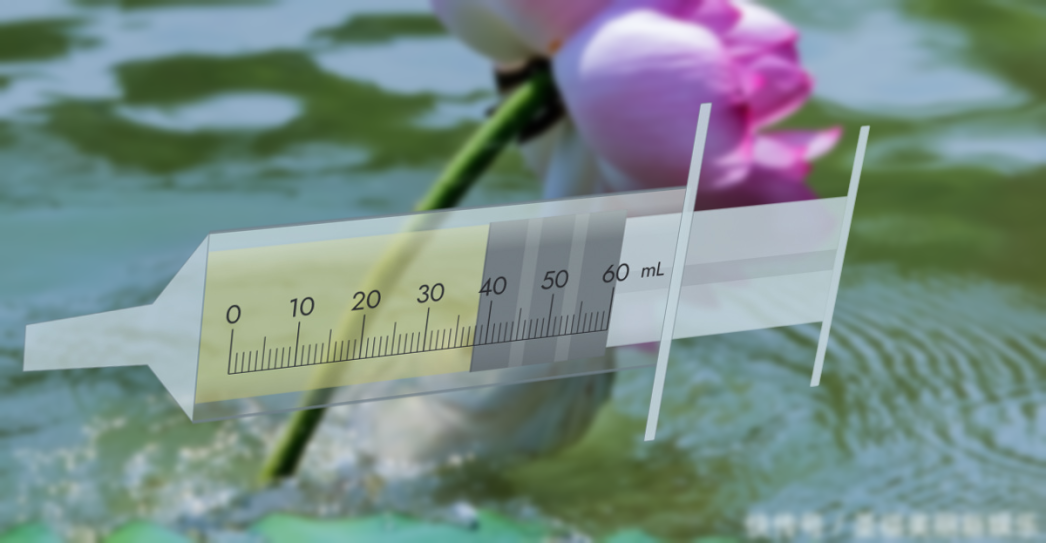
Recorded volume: 38 mL
